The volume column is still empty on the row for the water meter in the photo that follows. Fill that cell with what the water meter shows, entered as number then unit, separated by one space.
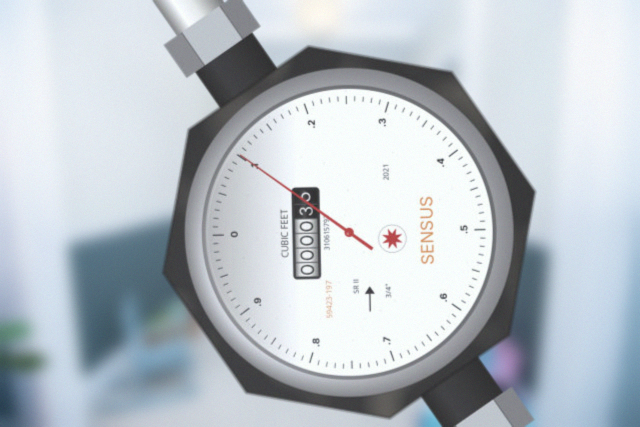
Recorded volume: 36.10 ft³
